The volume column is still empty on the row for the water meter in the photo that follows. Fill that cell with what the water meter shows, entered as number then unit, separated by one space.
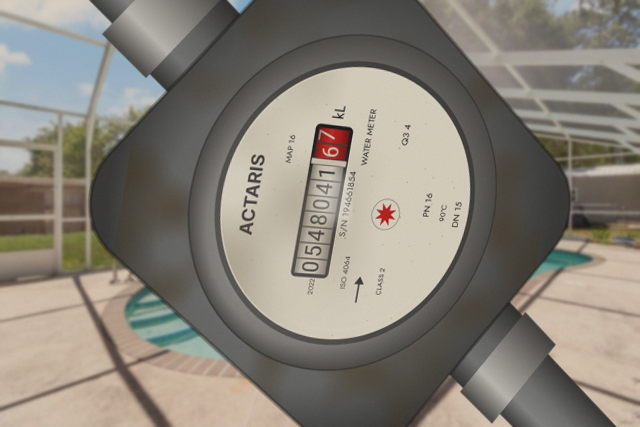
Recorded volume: 548041.67 kL
